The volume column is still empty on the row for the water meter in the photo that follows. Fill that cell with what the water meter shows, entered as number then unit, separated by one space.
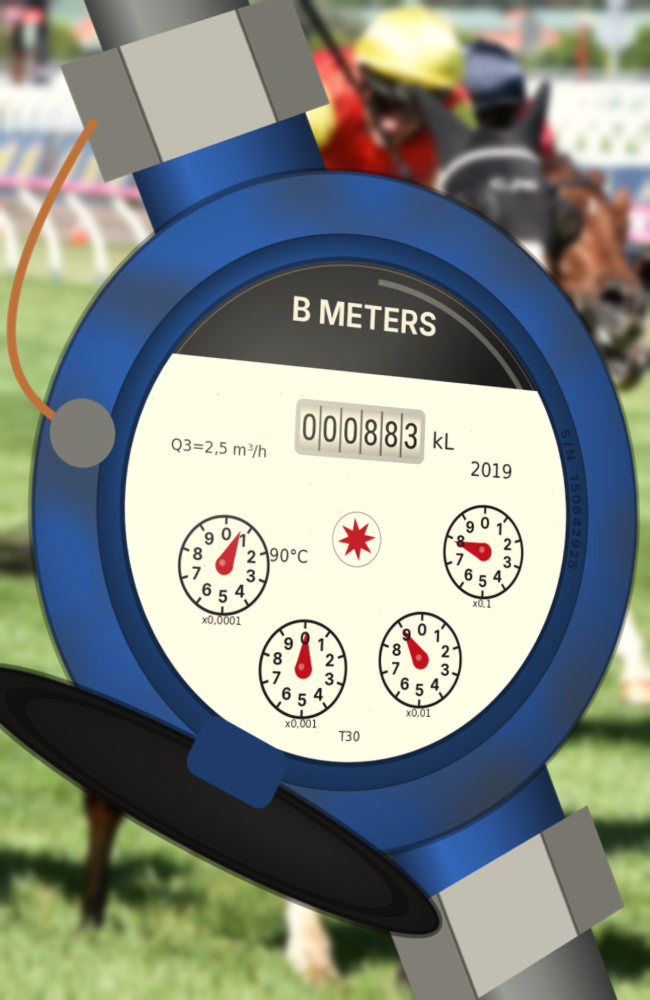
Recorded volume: 883.7900 kL
